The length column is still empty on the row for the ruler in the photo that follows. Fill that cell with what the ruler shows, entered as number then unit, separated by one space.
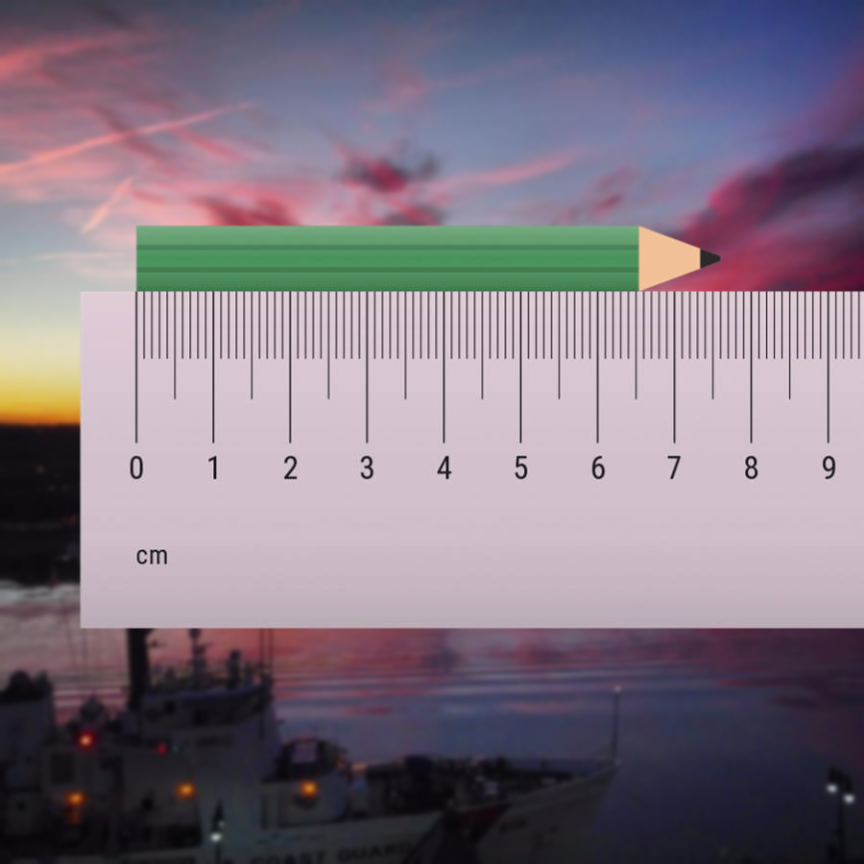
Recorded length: 7.6 cm
